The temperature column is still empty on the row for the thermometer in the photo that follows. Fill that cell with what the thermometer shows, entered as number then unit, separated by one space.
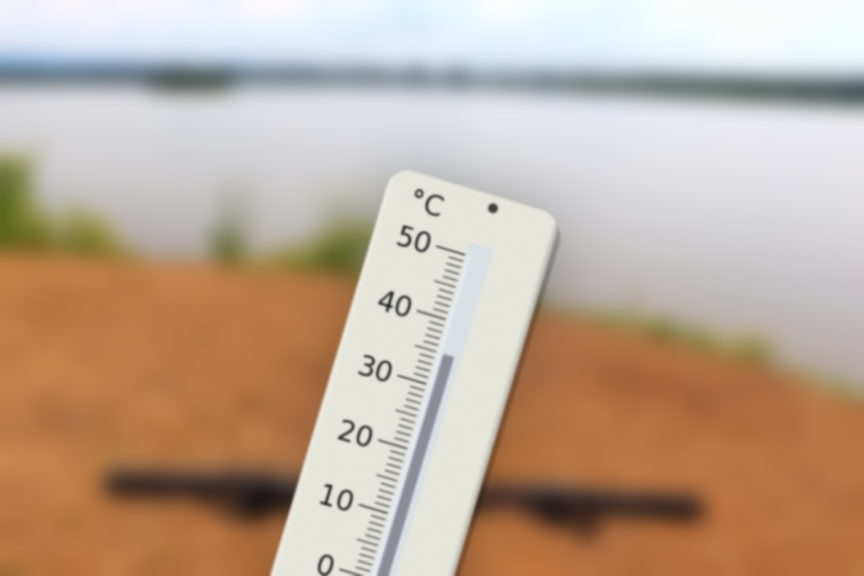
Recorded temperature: 35 °C
